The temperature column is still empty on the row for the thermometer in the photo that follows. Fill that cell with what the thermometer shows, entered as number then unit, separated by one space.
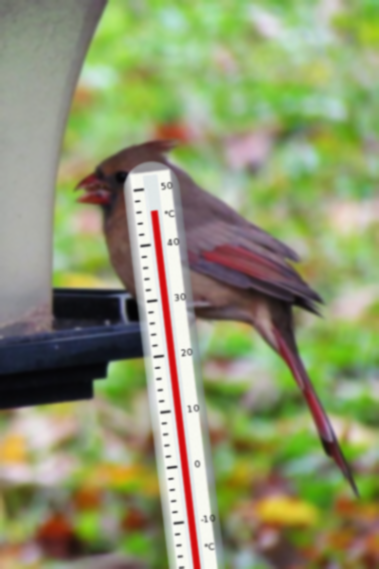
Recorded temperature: 46 °C
